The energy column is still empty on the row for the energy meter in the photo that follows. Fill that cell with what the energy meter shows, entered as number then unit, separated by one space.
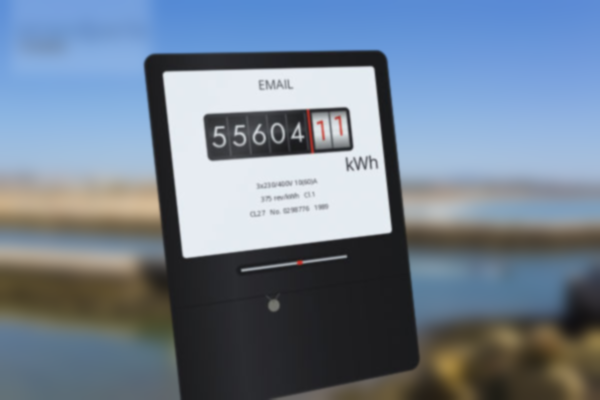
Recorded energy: 55604.11 kWh
